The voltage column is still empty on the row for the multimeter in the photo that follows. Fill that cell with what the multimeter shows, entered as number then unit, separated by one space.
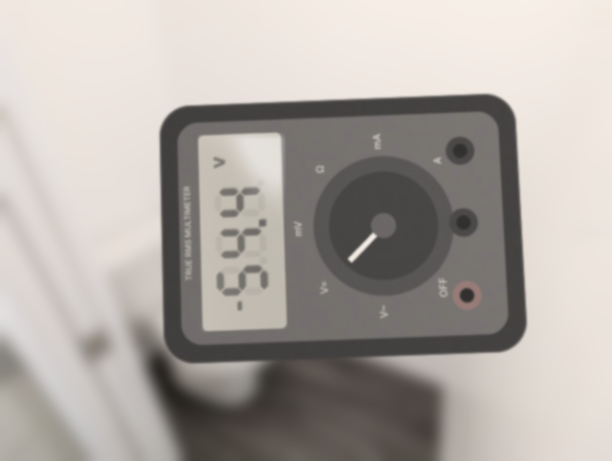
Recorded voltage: -54.4 V
